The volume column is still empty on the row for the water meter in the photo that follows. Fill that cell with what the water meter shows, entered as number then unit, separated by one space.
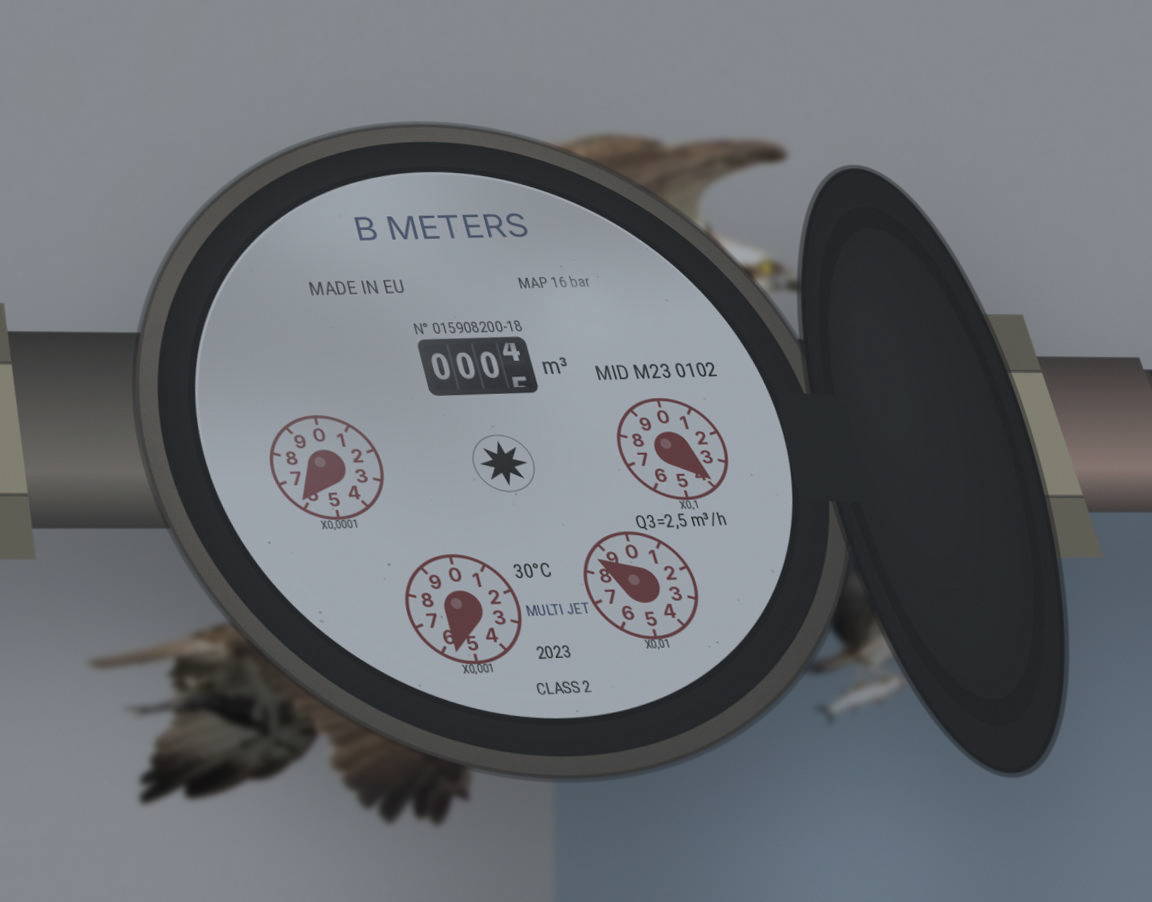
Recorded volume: 4.3856 m³
